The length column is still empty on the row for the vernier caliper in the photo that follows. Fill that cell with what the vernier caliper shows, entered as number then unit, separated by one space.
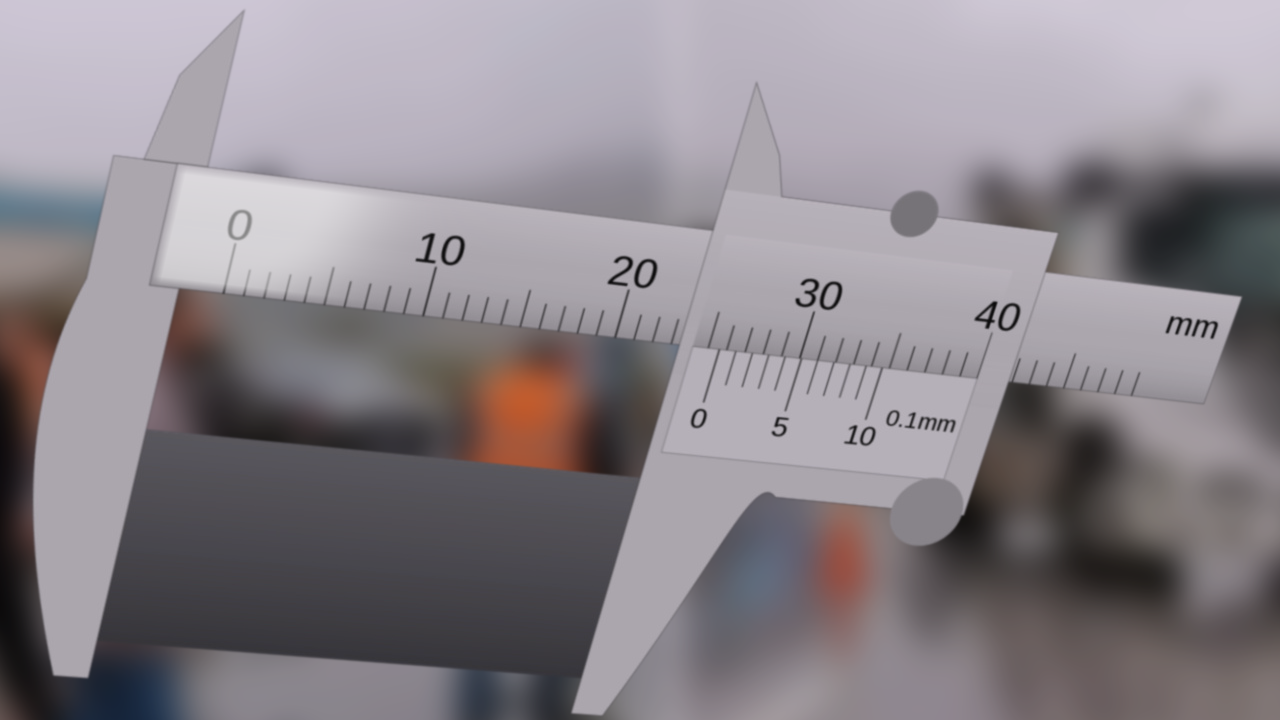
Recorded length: 25.6 mm
